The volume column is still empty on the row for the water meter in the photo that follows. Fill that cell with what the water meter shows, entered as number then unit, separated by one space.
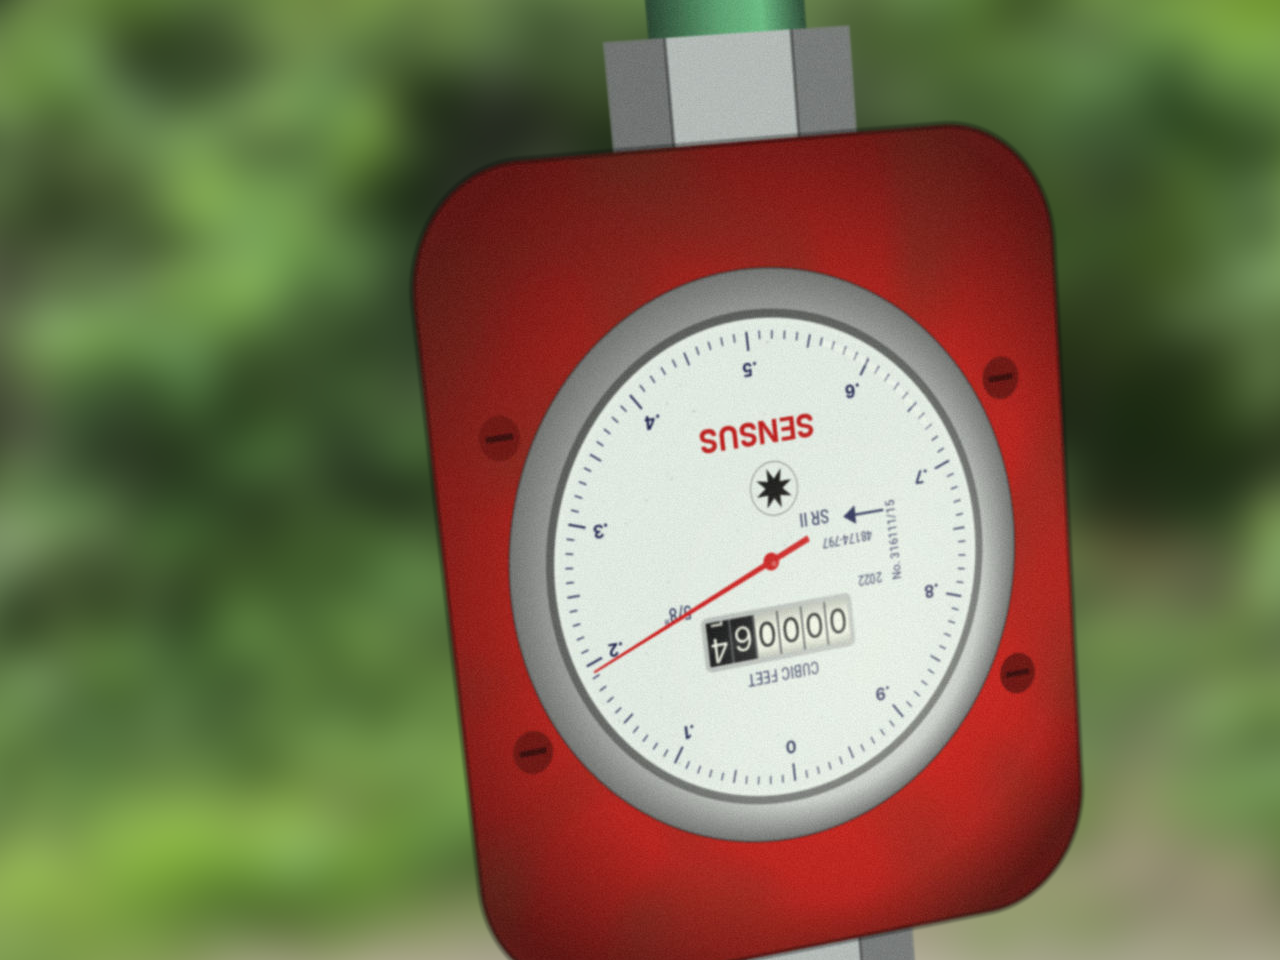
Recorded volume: 64.19 ft³
